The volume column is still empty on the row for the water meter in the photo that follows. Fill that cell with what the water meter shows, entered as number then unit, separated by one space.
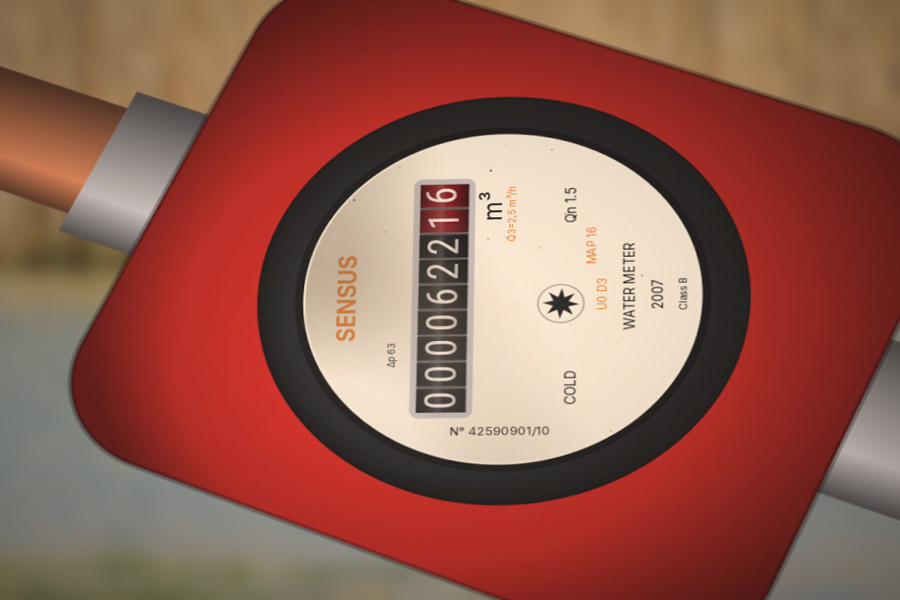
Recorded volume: 622.16 m³
